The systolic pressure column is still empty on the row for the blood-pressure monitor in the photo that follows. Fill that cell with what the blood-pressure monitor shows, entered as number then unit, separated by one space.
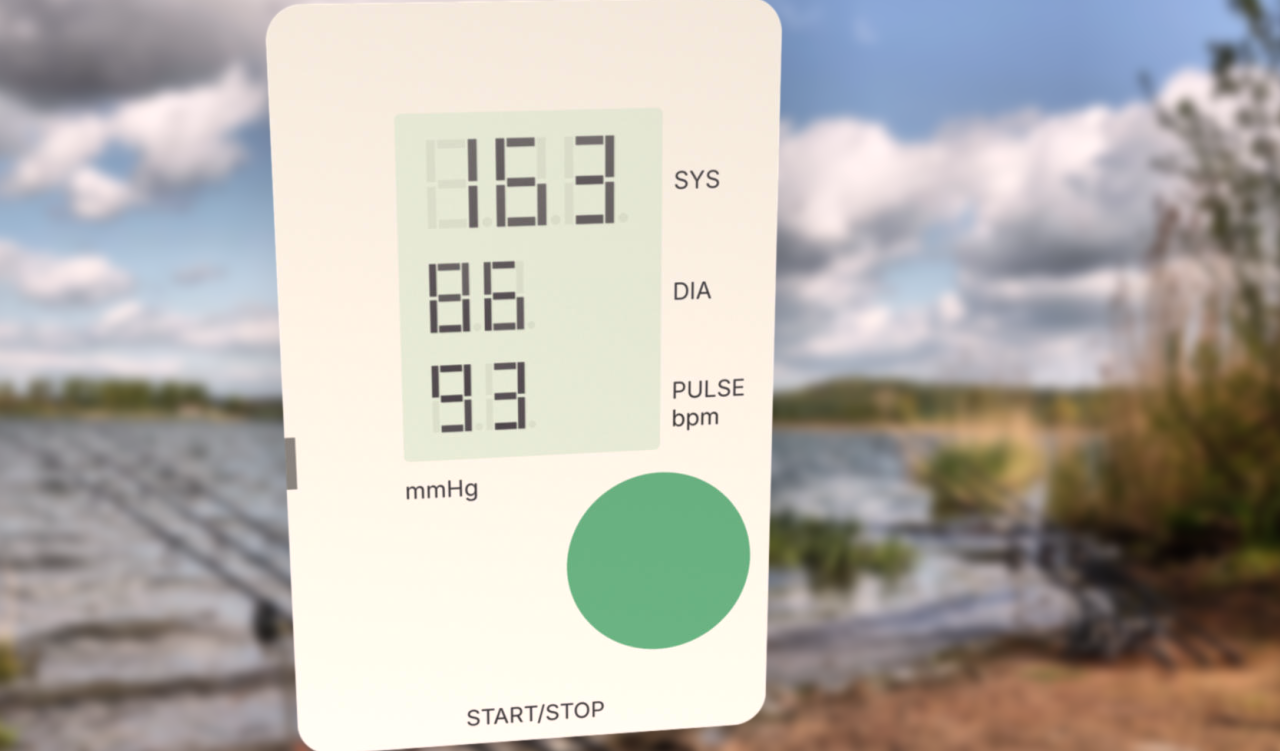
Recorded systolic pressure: 163 mmHg
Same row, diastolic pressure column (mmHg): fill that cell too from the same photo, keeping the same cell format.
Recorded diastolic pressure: 86 mmHg
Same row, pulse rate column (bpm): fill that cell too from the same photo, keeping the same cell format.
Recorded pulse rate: 93 bpm
